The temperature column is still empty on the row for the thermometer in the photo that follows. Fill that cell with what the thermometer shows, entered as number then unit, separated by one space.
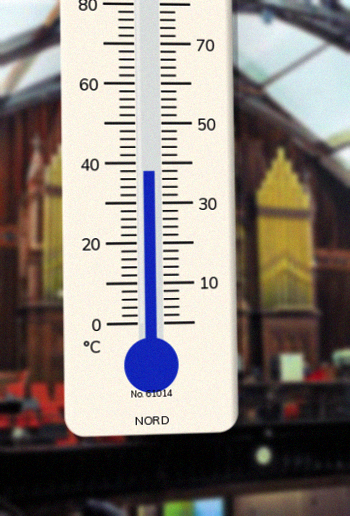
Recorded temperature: 38 °C
